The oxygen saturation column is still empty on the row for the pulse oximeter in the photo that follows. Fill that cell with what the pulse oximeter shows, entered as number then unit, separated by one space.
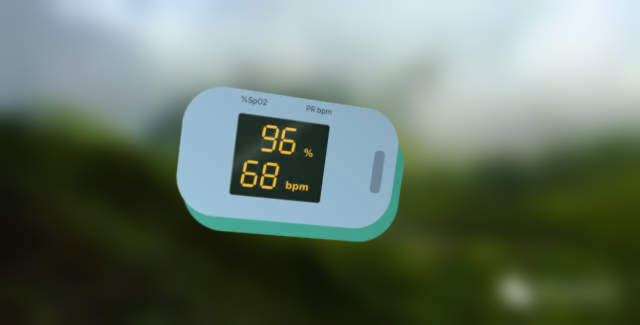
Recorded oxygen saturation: 96 %
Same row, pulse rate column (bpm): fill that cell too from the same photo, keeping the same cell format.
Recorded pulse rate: 68 bpm
